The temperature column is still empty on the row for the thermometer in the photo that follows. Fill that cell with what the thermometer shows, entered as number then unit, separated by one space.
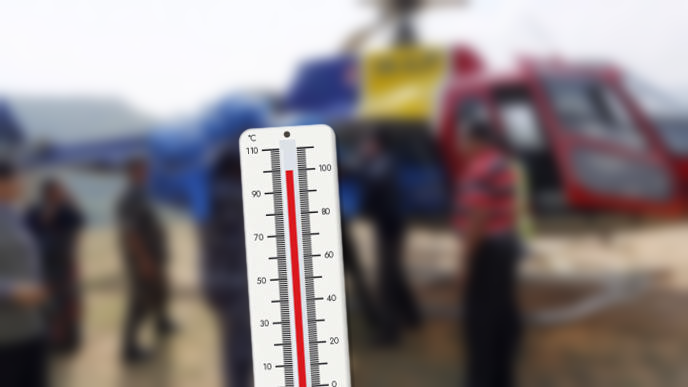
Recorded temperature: 100 °C
